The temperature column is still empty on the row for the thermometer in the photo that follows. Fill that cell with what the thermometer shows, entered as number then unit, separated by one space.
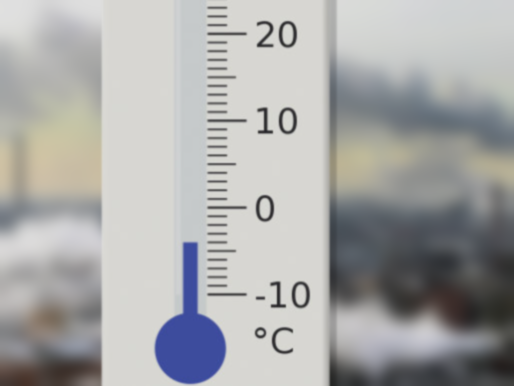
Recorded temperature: -4 °C
